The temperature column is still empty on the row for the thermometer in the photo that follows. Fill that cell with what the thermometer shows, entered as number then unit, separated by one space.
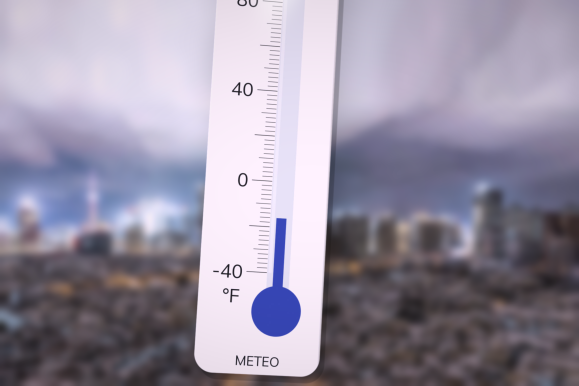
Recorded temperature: -16 °F
